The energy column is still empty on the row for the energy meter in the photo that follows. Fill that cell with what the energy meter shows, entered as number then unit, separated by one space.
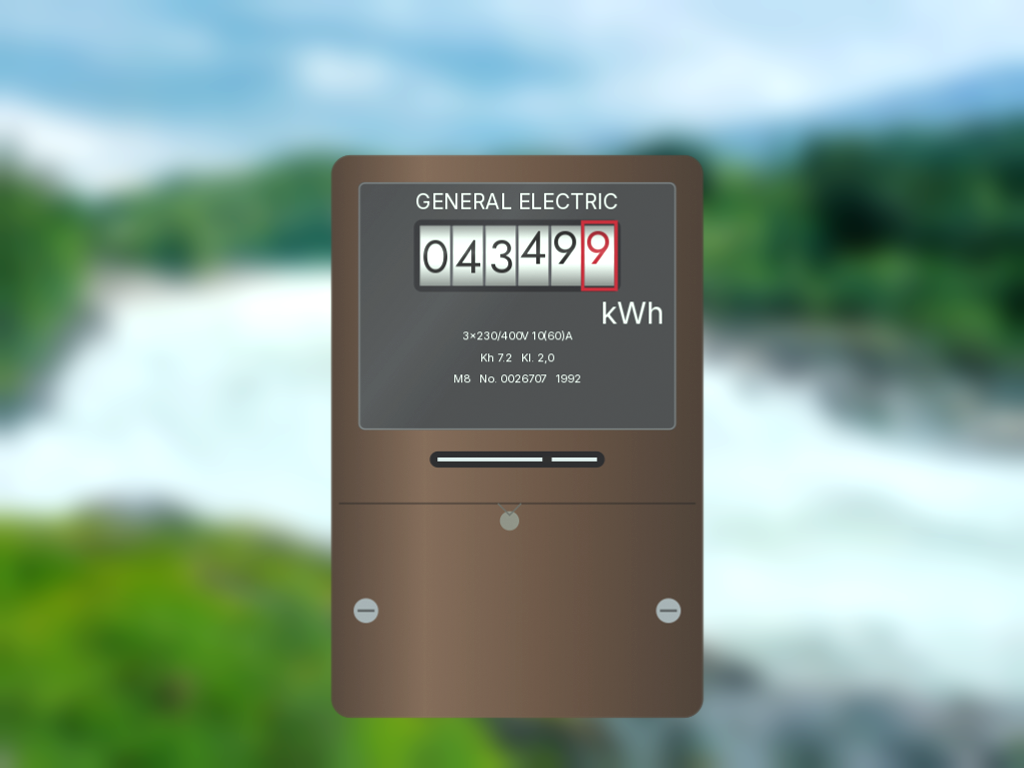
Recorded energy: 4349.9 kWh
